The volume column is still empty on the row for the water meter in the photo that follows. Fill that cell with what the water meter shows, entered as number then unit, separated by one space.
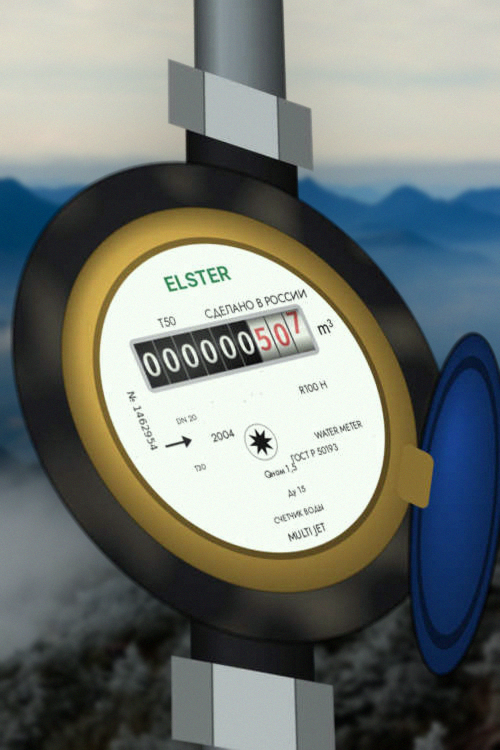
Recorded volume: 0.507 m³
